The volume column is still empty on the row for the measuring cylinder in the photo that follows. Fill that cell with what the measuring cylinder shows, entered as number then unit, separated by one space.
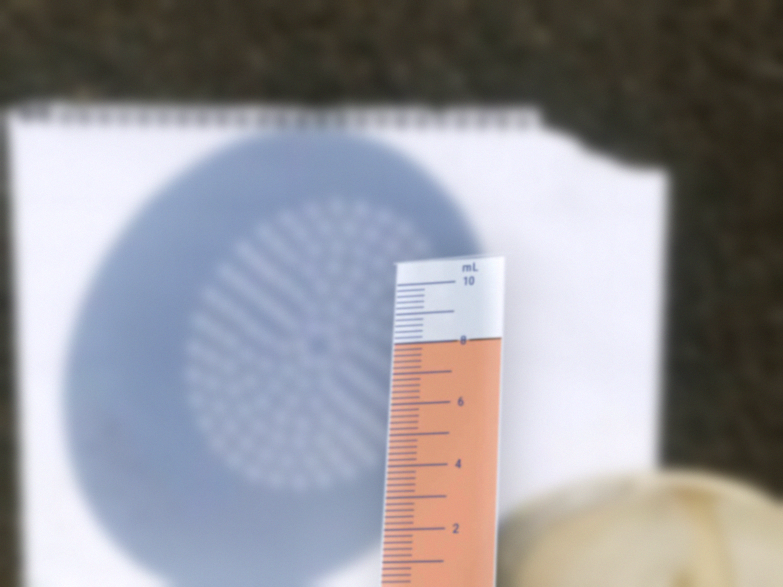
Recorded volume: 8 mL
